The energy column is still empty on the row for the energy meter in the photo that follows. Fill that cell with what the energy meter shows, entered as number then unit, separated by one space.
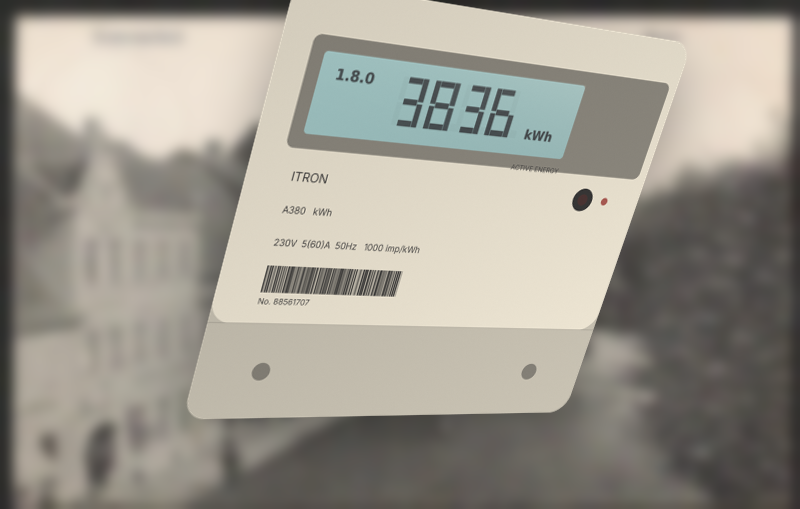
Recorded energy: 3836 kWh
